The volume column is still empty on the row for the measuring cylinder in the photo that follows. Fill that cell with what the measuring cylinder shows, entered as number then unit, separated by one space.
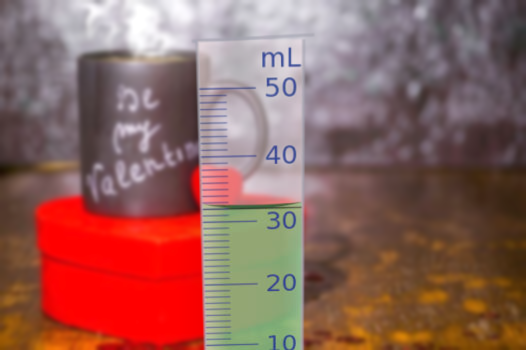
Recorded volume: 32 mL
